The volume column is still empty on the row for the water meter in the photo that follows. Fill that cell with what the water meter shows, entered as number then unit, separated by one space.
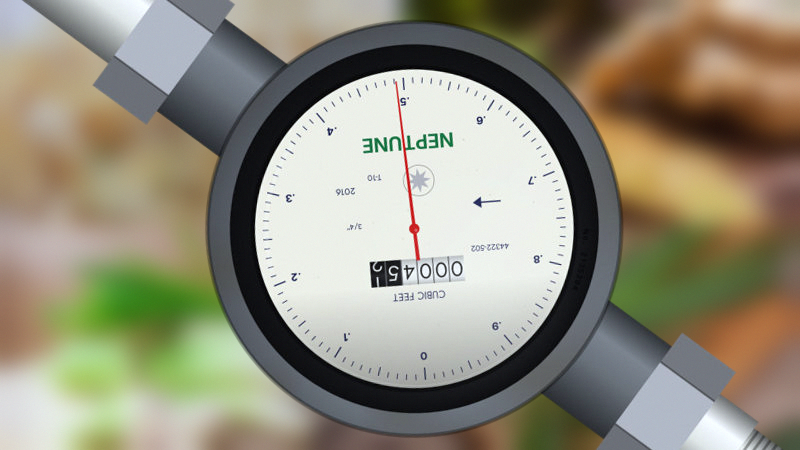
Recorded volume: 451.49 ft³
